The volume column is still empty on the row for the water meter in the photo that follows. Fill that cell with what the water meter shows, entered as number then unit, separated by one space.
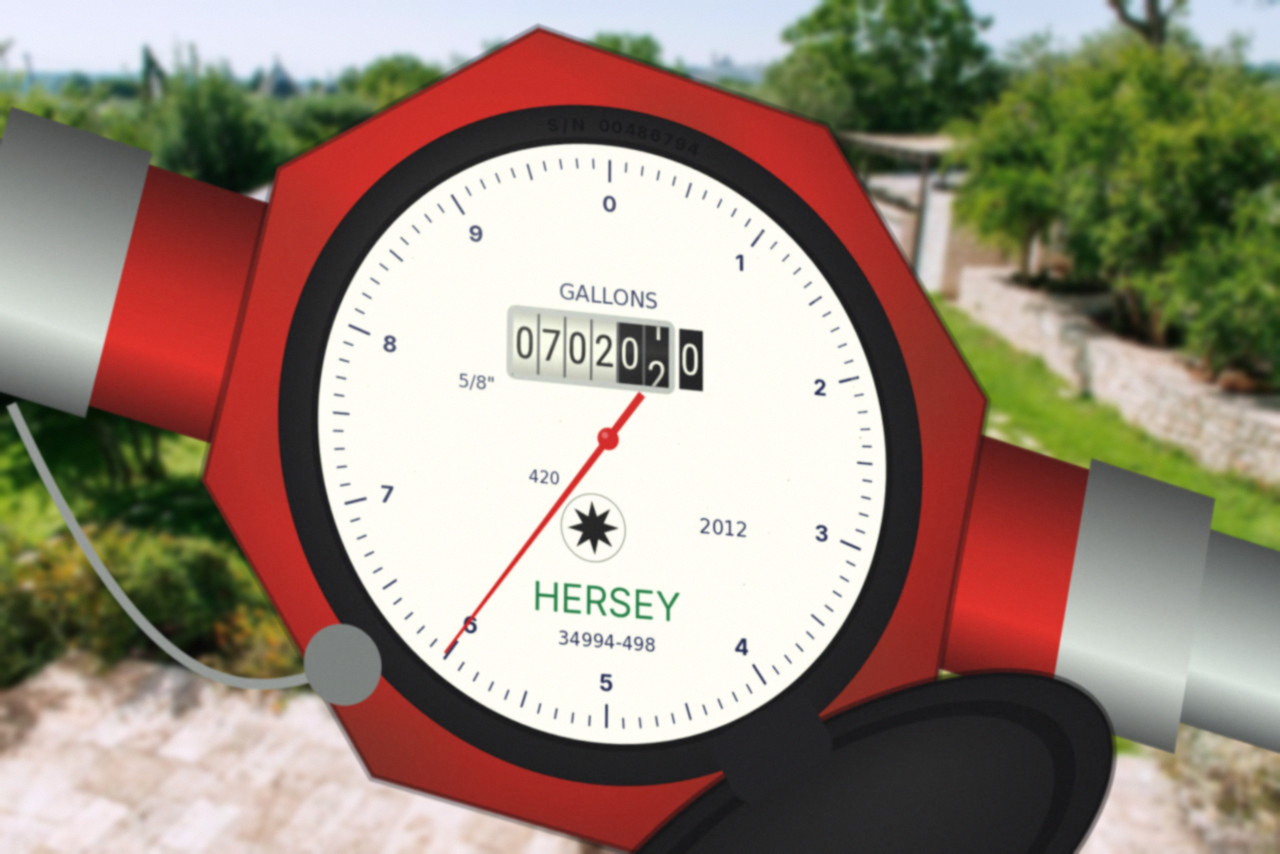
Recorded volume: 702016.0 gal
